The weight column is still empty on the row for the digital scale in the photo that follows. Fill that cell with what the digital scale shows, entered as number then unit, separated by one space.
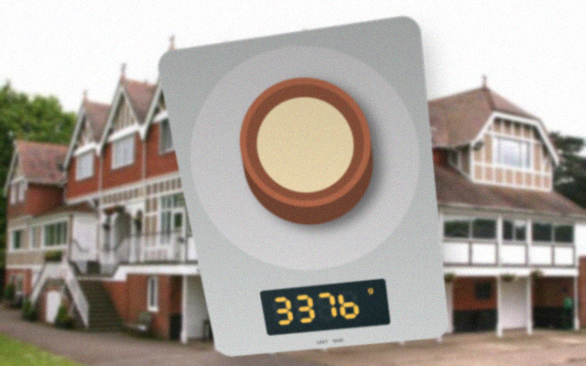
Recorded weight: 3376 g
